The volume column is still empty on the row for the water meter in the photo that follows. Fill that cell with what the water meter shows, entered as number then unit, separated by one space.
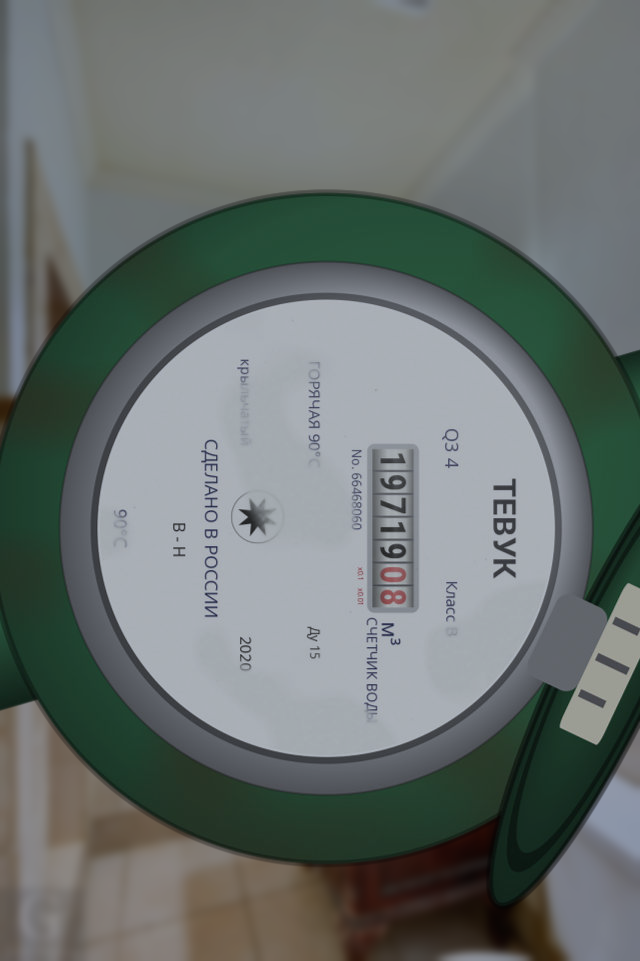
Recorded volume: 19719.08 m³
